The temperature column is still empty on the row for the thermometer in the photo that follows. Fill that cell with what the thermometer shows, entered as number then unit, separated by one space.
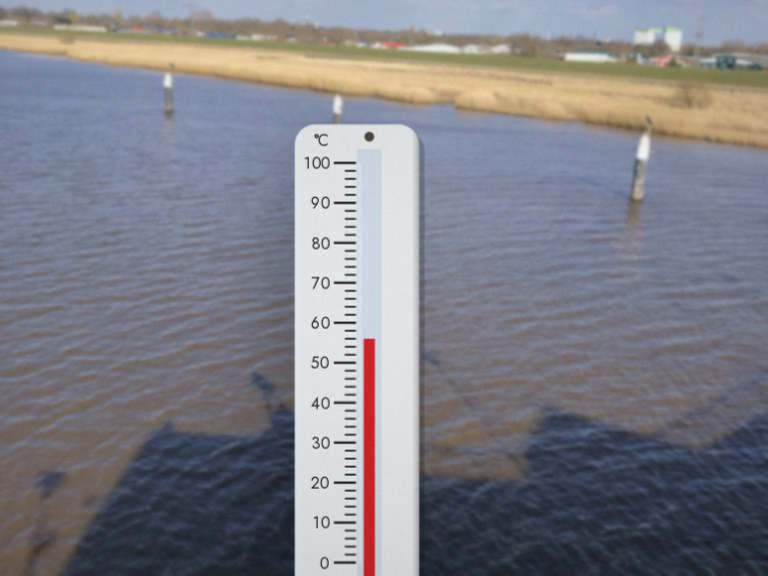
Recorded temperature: 56 °C
